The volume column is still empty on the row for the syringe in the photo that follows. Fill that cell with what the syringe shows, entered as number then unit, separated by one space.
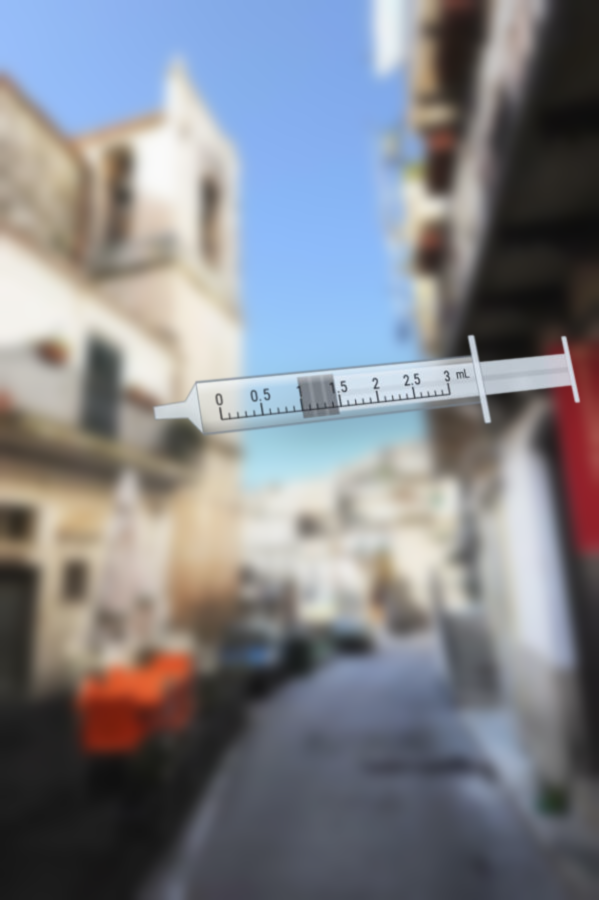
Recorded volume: 1 mL
